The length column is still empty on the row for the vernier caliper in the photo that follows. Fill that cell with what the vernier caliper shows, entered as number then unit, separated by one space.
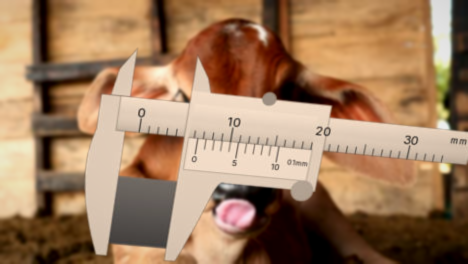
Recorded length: 6.4 mm
